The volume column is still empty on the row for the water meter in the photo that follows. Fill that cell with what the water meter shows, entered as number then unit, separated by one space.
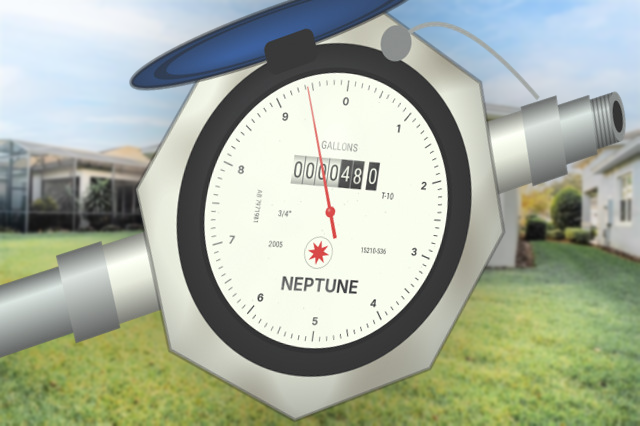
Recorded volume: 479.4 gal
